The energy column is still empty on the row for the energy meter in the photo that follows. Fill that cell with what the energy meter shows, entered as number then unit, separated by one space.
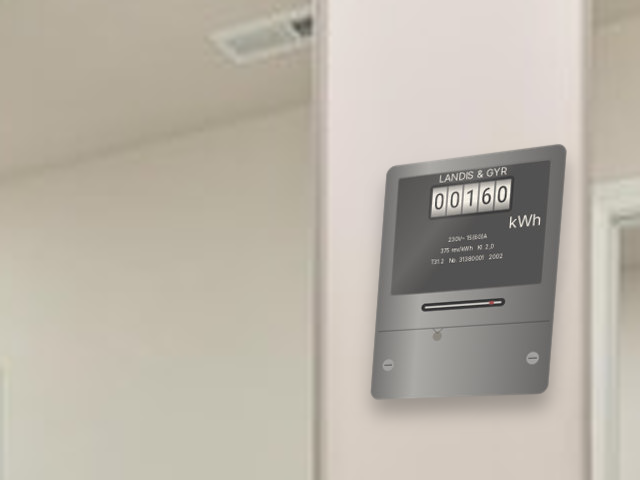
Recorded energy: 160 kWh
